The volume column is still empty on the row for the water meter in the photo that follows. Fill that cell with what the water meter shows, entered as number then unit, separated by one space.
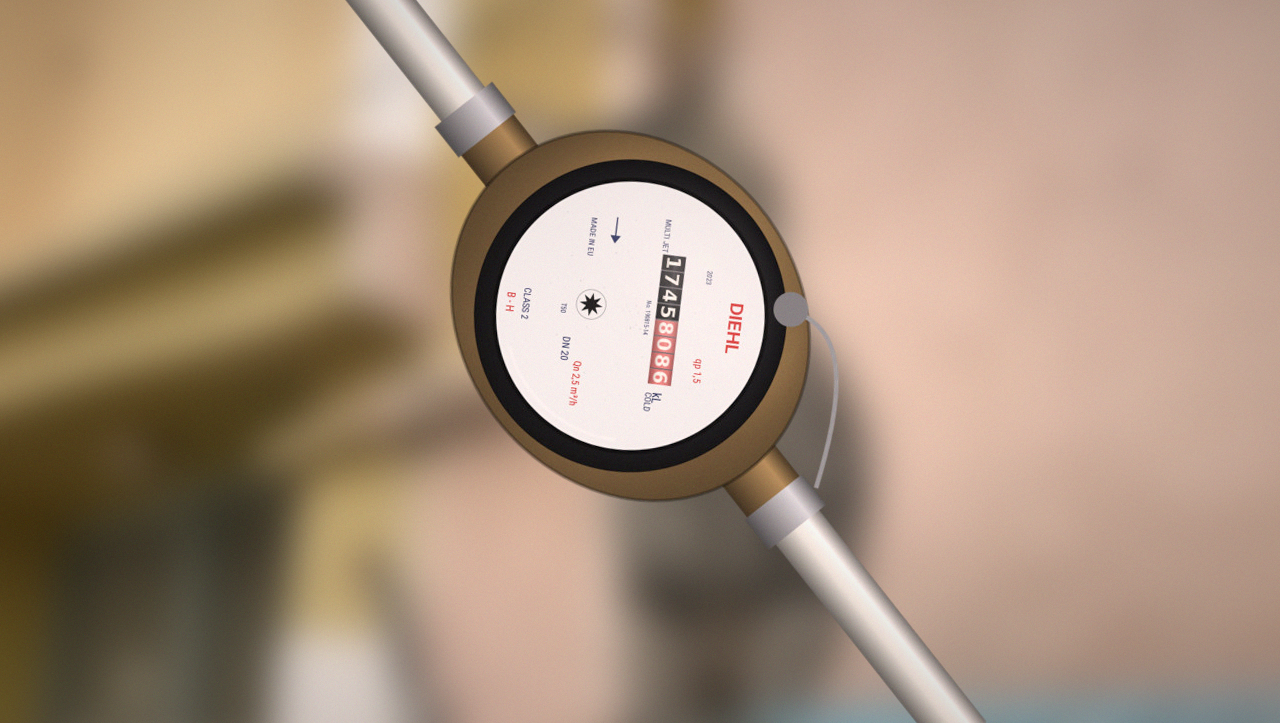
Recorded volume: 1745.8086 kL
